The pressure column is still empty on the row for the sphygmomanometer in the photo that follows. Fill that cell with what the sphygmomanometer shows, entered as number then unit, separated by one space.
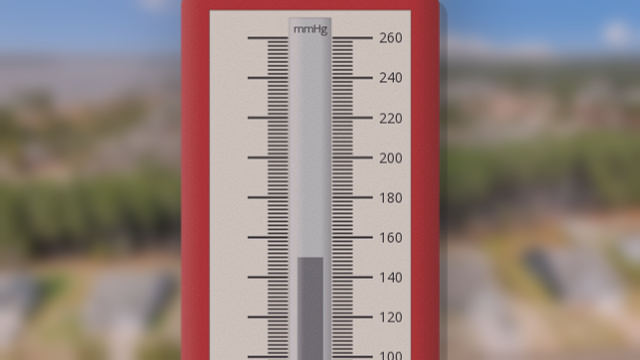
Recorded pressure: 150 mmHg
